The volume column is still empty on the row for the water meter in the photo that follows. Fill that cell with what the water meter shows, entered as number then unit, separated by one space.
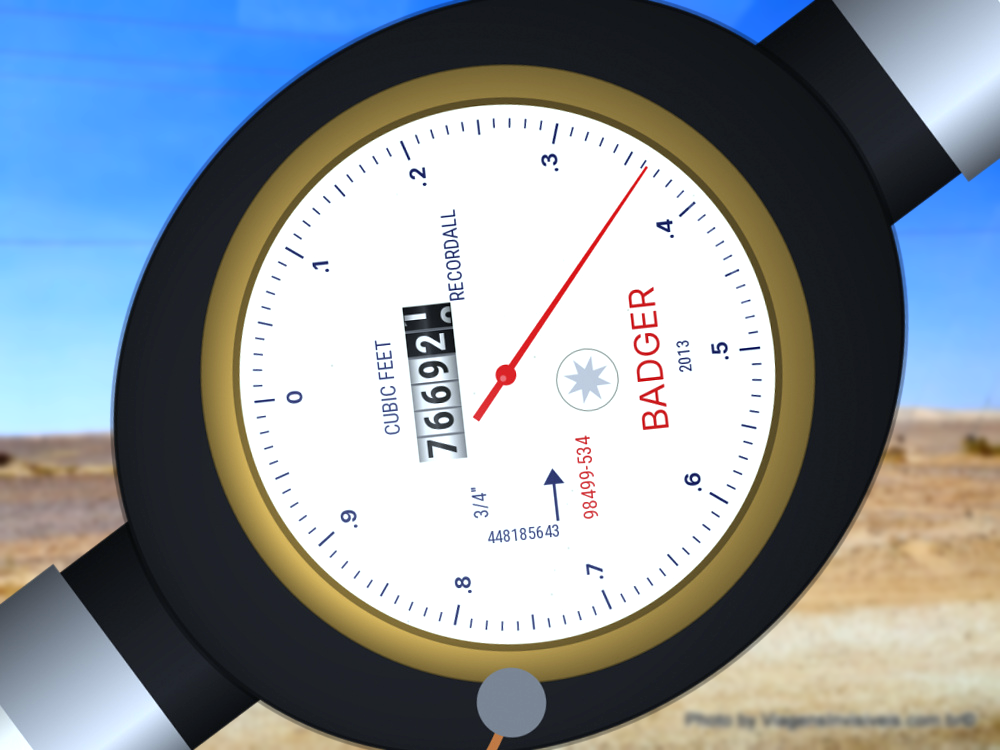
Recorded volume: 766921.36 ft³
